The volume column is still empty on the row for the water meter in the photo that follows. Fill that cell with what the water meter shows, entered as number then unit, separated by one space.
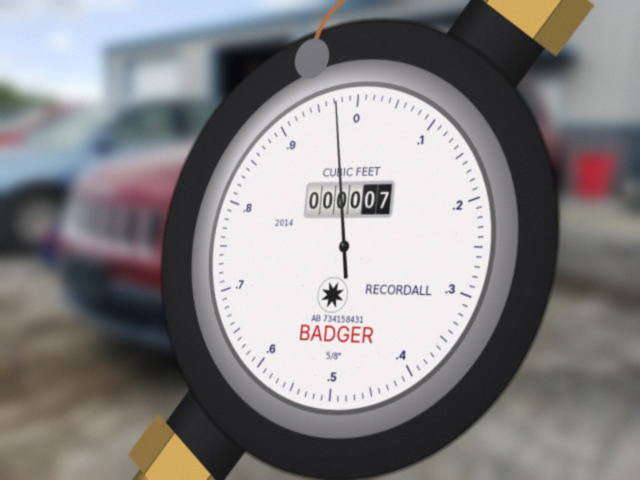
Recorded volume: 6.97 ft³
